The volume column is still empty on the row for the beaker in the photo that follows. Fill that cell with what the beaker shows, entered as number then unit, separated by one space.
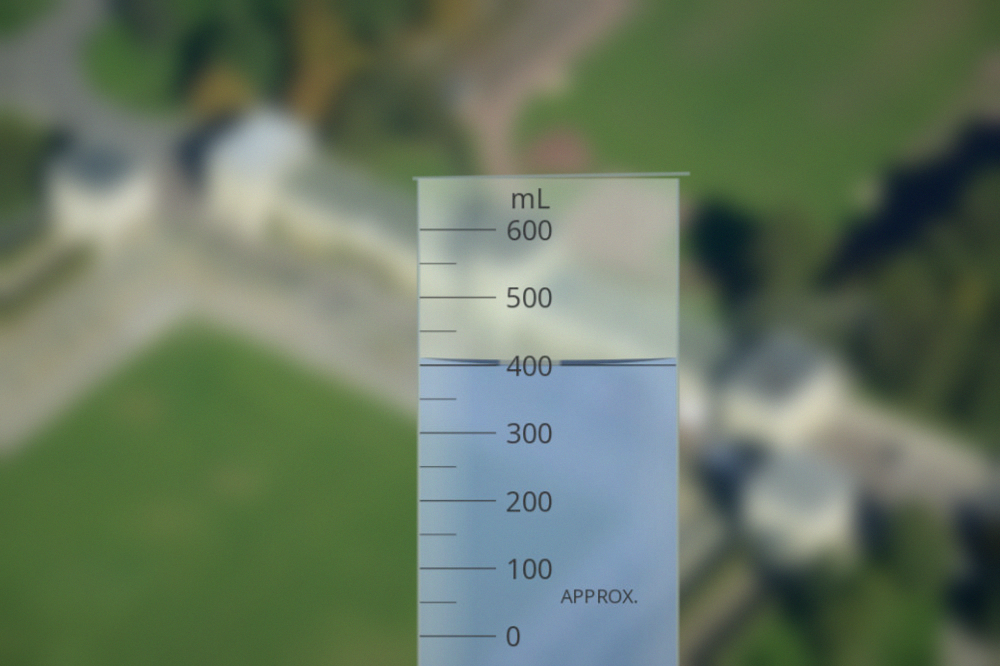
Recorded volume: 400 mL
